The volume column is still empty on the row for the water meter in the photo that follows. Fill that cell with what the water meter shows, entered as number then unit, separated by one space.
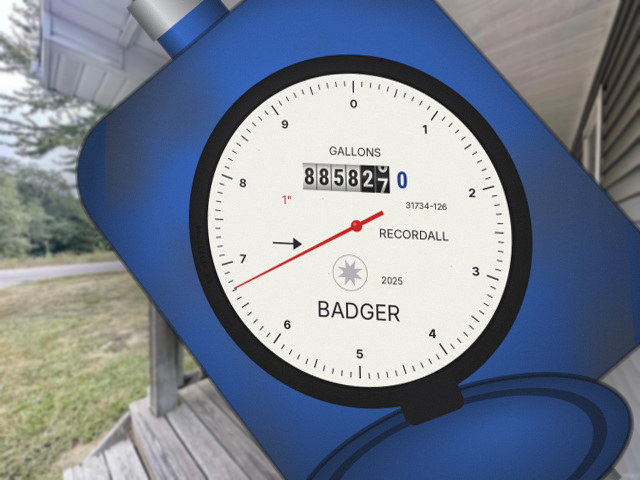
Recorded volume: 8858266.7 gal
